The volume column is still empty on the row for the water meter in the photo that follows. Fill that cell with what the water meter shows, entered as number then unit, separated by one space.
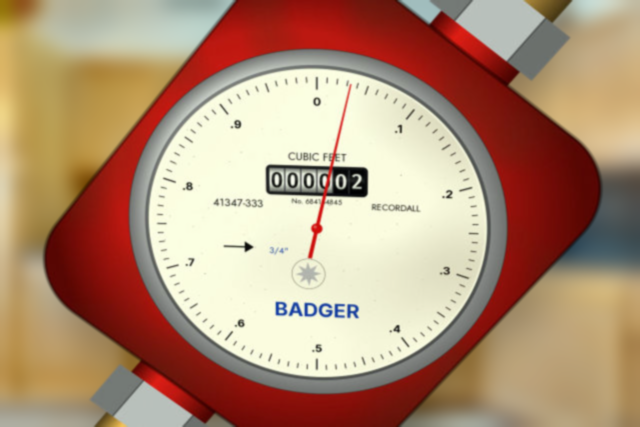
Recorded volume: 2.03 ft³
